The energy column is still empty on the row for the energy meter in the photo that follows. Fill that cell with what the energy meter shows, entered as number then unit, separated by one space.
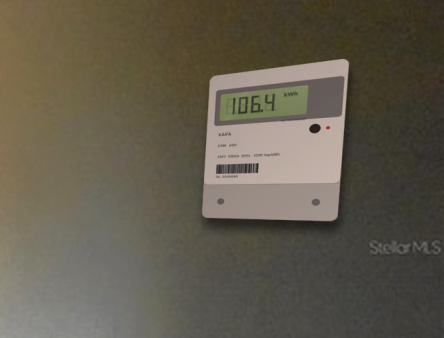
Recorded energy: 106.4 kWh
